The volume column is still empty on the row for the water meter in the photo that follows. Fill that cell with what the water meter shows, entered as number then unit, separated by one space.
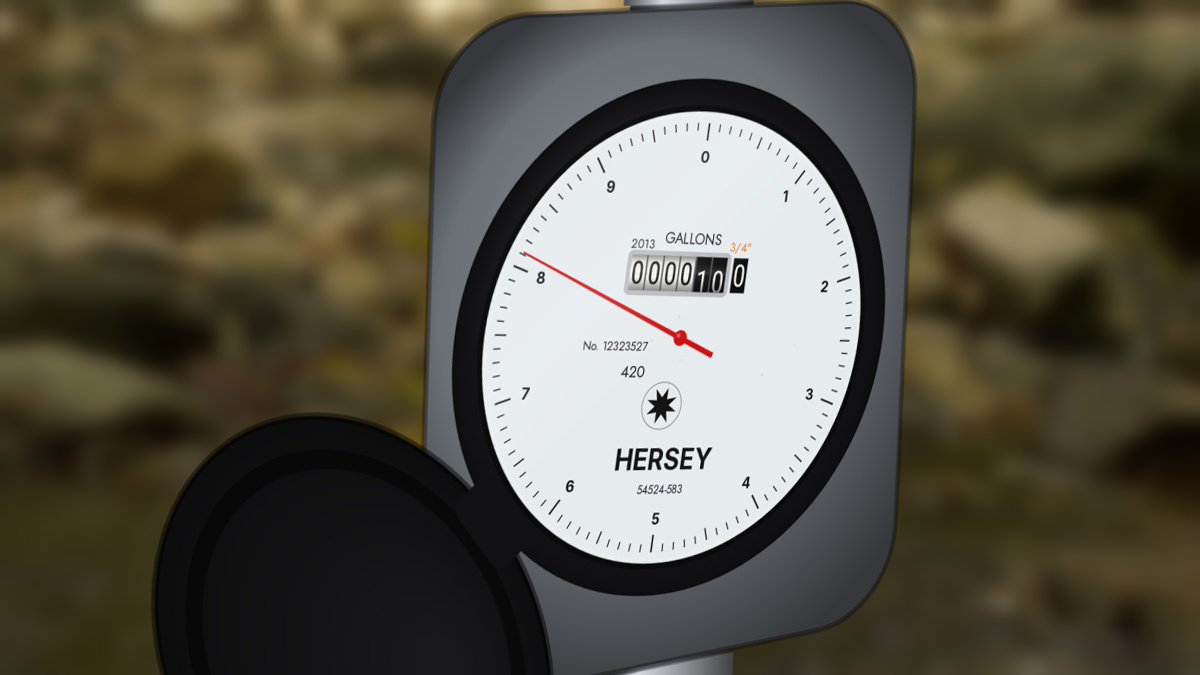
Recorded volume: 98.1 gal
